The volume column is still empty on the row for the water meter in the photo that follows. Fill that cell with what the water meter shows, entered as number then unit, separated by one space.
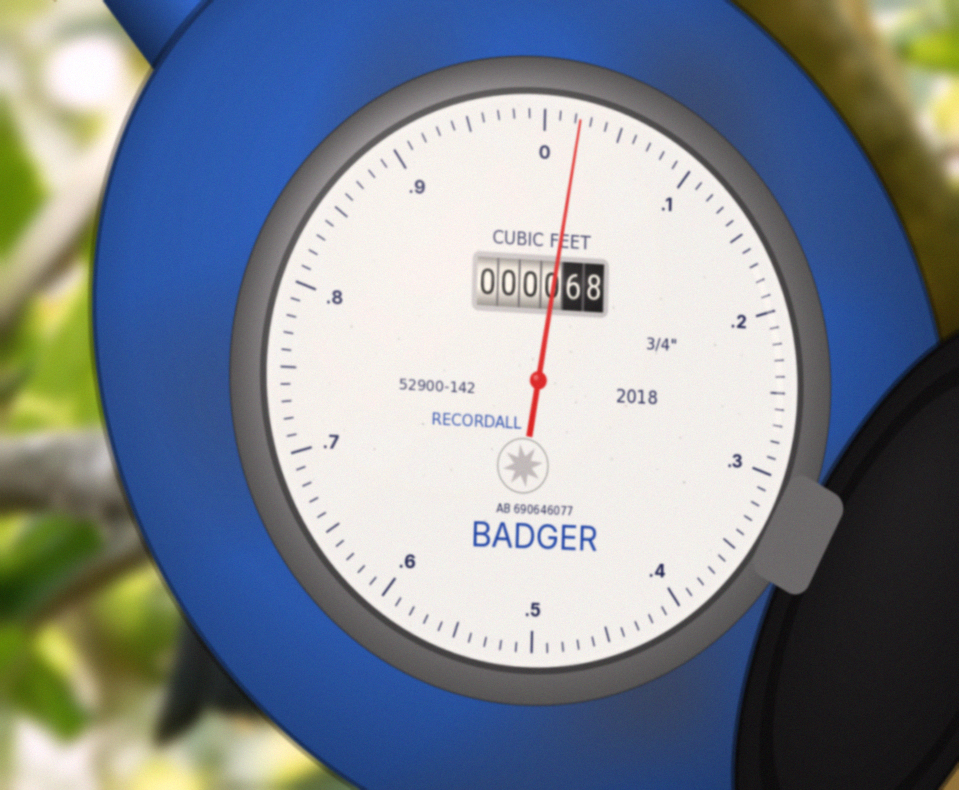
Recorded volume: 68.02 ft³
